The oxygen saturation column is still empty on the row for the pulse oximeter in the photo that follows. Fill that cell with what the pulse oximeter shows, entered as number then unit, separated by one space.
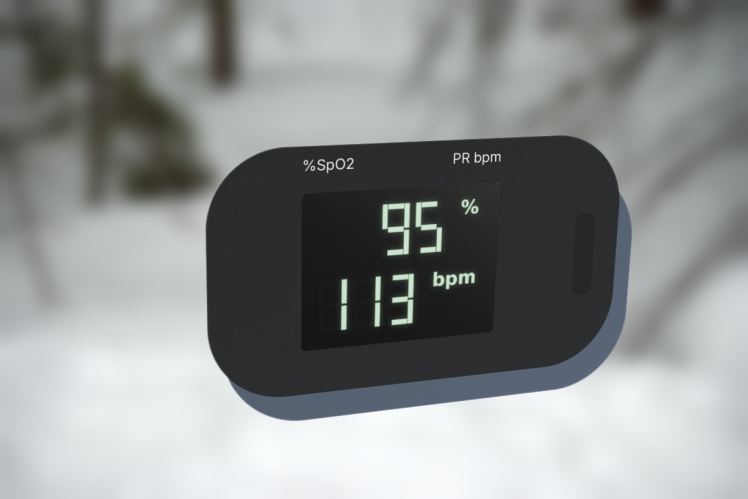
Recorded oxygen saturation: 95 %
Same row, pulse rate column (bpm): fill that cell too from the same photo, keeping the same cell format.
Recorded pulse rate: 113 bpm
